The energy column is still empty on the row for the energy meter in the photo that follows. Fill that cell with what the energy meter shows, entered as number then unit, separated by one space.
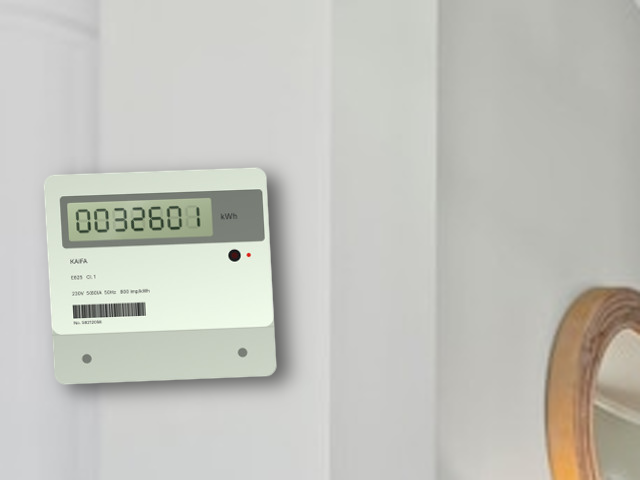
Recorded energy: 32601 kWh
